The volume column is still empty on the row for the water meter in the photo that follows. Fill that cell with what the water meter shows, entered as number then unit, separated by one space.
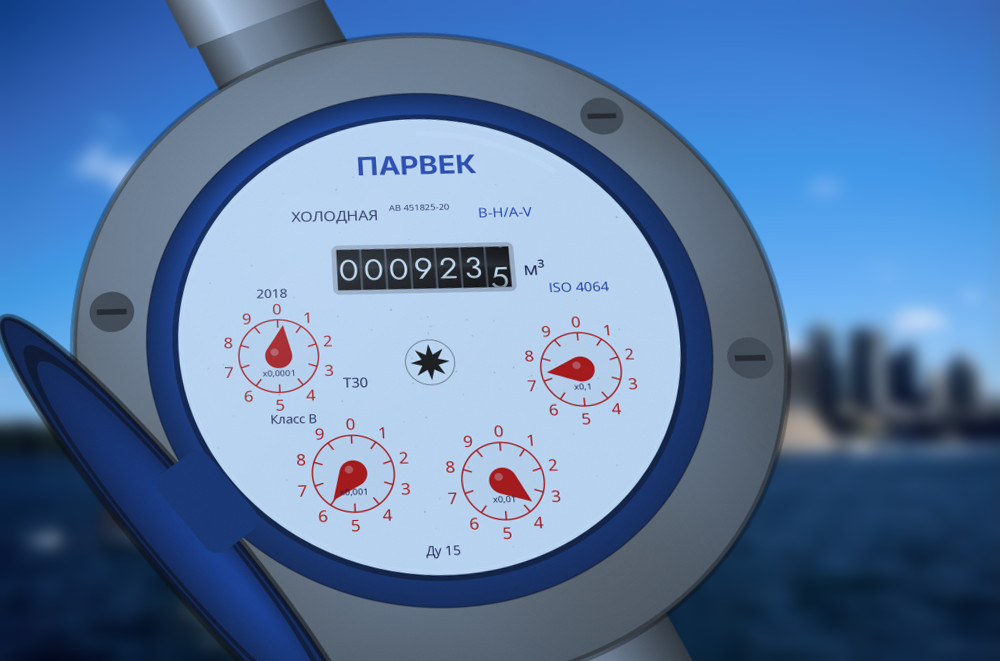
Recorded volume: 9234.7360 m³
